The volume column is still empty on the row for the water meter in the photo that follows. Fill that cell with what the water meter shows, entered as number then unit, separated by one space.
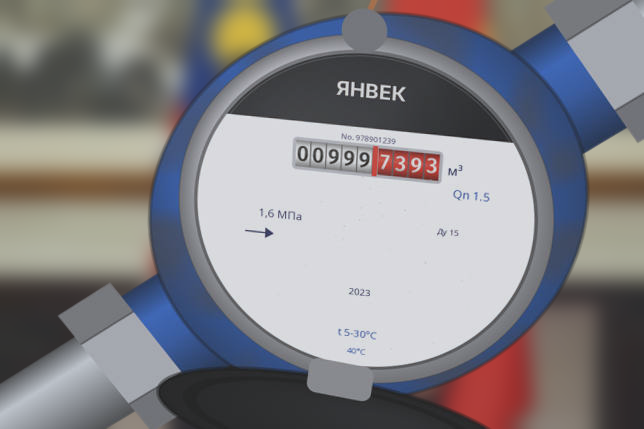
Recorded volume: 999.7393 m³
